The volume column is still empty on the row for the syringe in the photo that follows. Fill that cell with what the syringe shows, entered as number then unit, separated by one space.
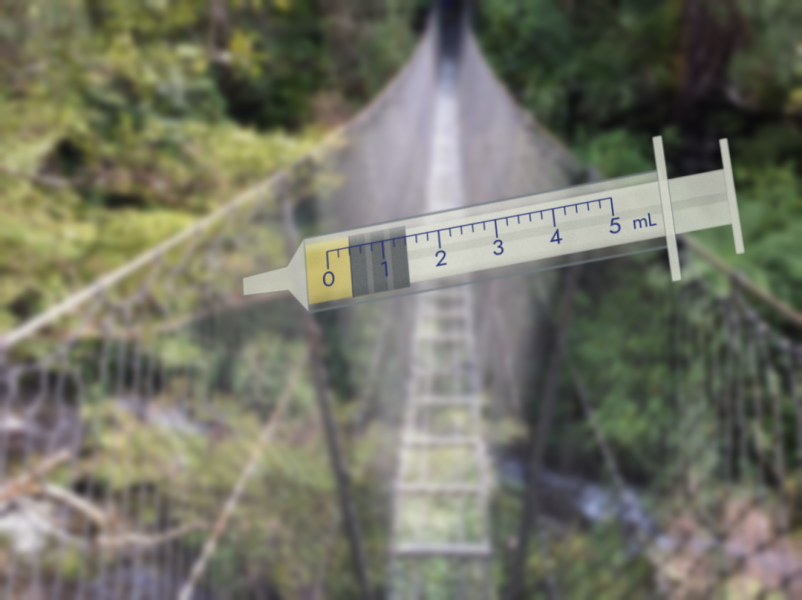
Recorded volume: 0.4 mL
